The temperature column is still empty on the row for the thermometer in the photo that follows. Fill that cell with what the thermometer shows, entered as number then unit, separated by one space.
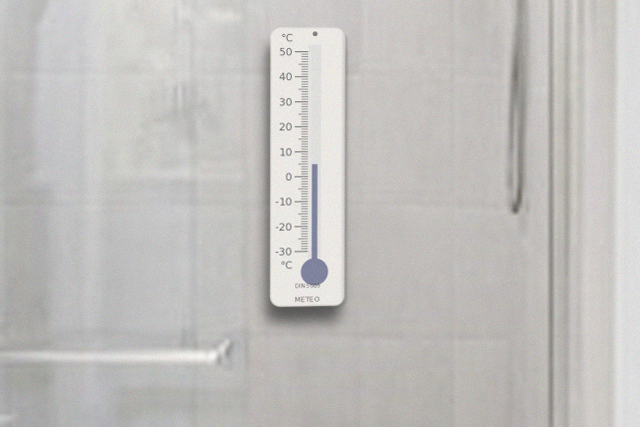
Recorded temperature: 5 °C
